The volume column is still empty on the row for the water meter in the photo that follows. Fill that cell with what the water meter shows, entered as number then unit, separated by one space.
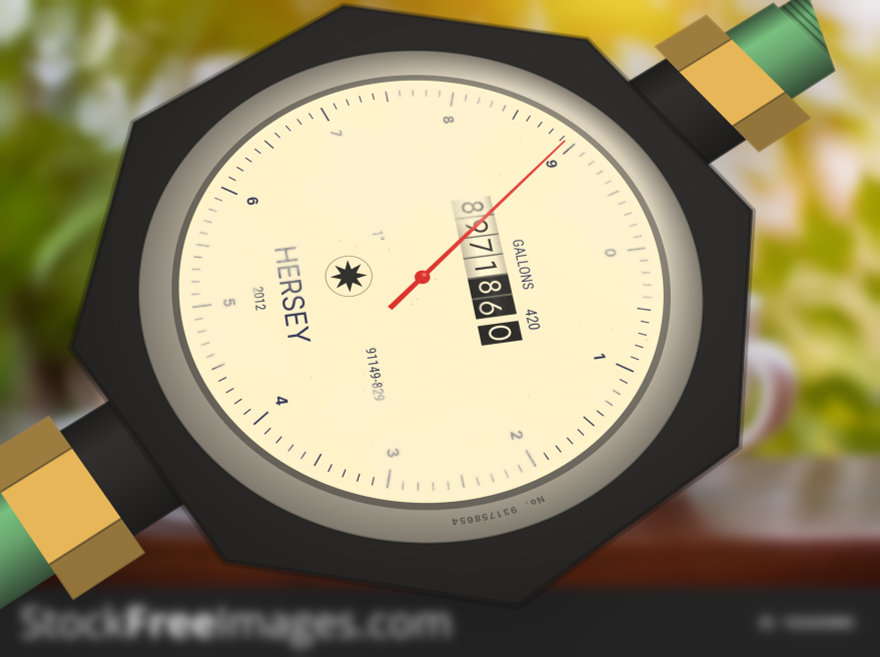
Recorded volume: 8971858.9 gal
